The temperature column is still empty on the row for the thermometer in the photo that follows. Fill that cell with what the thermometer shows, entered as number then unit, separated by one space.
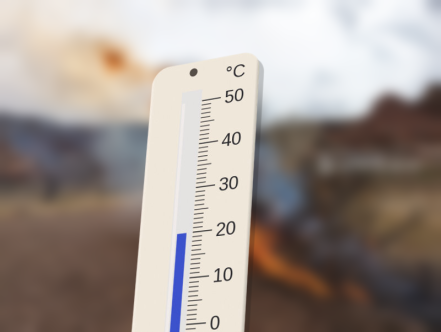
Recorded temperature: 20 °C
